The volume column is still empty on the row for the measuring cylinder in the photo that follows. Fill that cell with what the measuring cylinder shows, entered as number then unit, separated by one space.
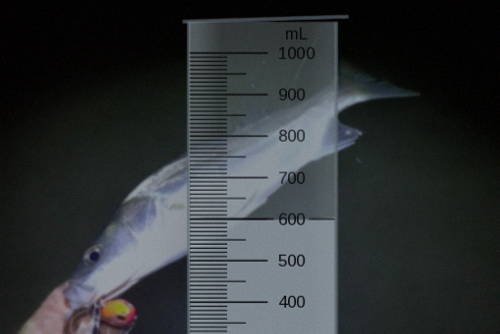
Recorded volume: 600 mL
